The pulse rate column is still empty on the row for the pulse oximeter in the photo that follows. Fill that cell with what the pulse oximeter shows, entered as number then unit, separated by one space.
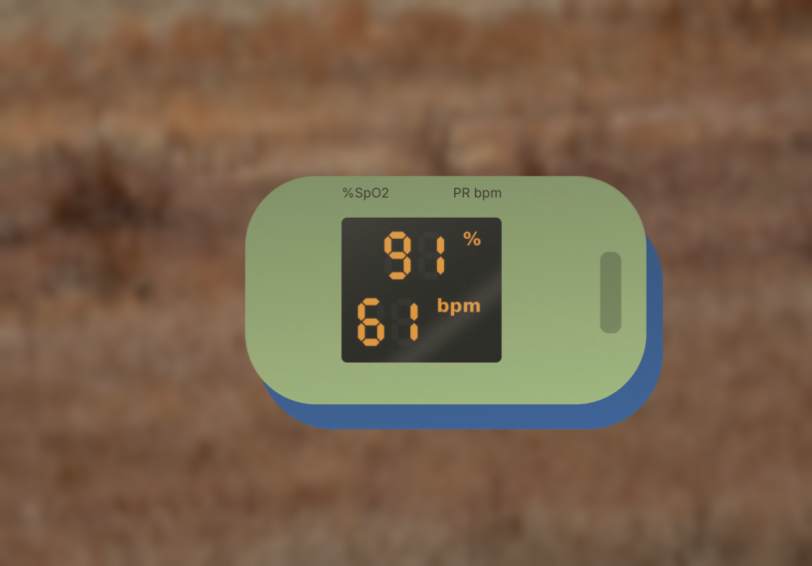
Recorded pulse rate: 61 bpm
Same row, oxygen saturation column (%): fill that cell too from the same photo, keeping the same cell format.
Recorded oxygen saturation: 91 %
